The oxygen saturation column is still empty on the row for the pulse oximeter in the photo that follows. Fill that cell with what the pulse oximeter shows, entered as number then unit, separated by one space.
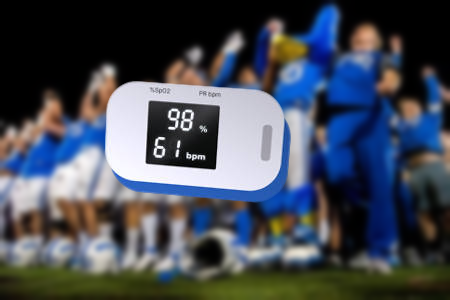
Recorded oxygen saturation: 98 %
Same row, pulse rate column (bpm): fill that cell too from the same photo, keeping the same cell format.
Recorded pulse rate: 61 bpm
